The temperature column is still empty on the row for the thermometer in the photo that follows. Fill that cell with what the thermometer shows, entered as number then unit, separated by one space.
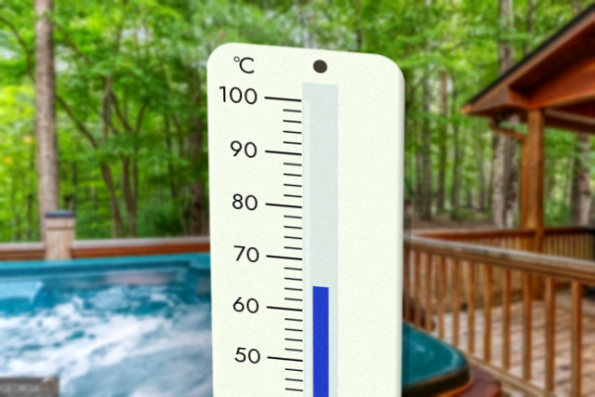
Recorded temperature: 65 °C
